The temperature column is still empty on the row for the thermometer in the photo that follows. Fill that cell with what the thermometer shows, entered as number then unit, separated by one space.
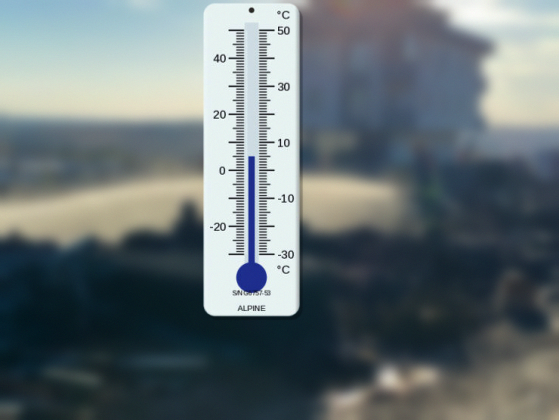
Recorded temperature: 5 °C
